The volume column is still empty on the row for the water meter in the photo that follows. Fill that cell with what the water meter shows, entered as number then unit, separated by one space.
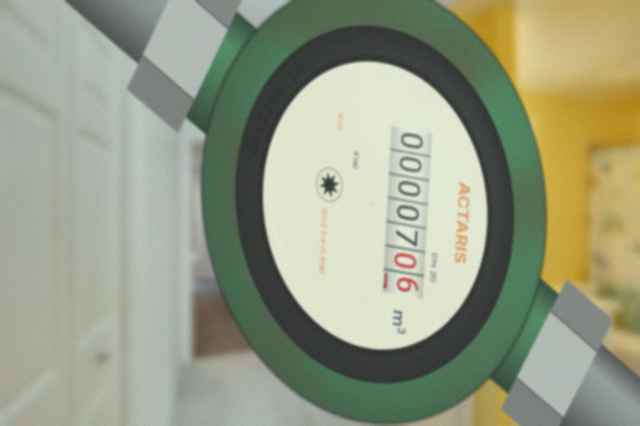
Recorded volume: 7.06 m³
